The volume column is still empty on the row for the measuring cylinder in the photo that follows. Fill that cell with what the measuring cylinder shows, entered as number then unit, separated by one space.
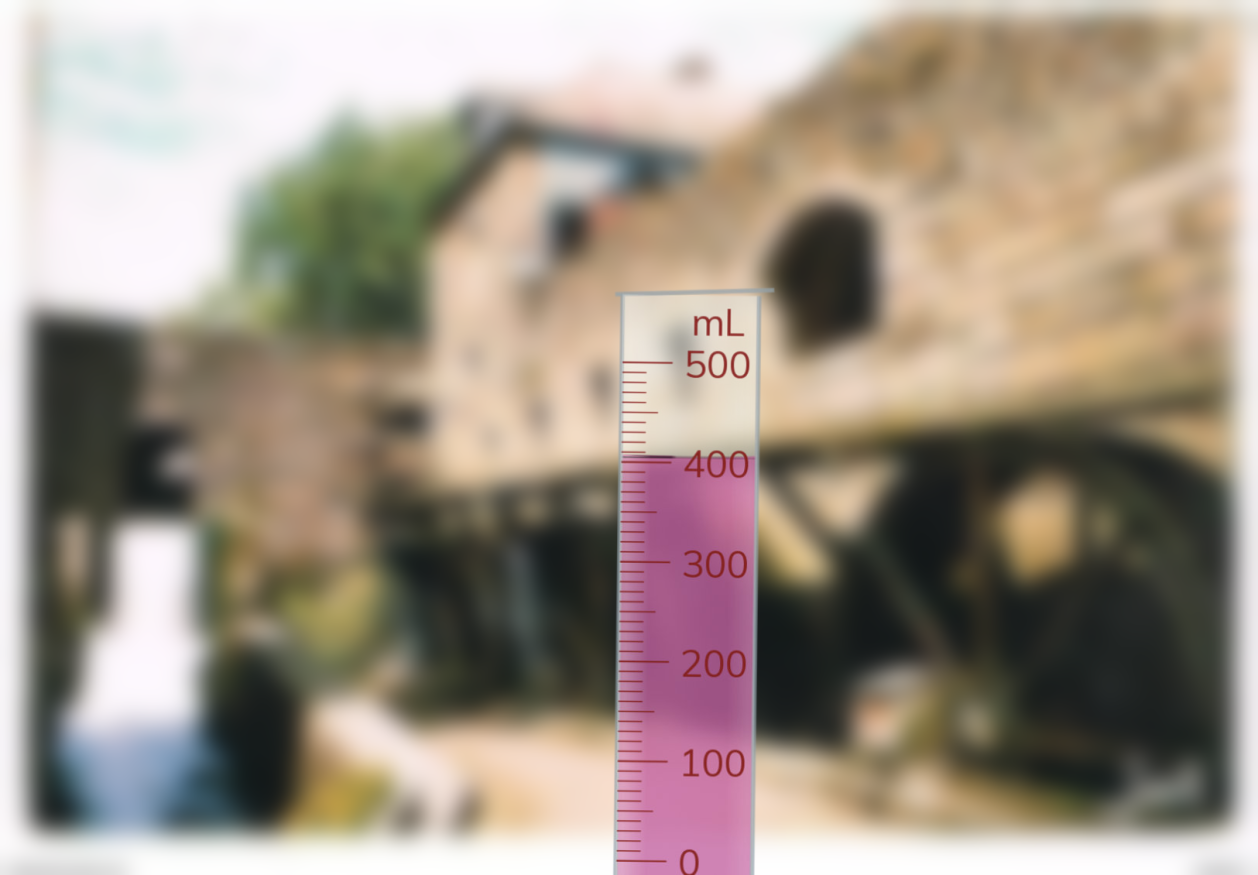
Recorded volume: 405 mL
